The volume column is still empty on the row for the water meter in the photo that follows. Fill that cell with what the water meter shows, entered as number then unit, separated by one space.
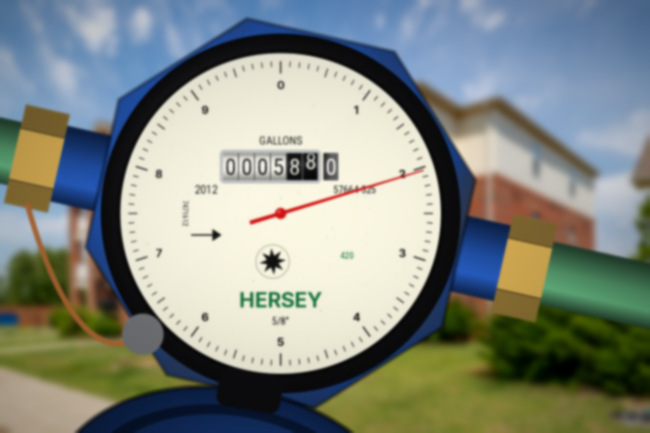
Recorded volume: 5882.0 gal
